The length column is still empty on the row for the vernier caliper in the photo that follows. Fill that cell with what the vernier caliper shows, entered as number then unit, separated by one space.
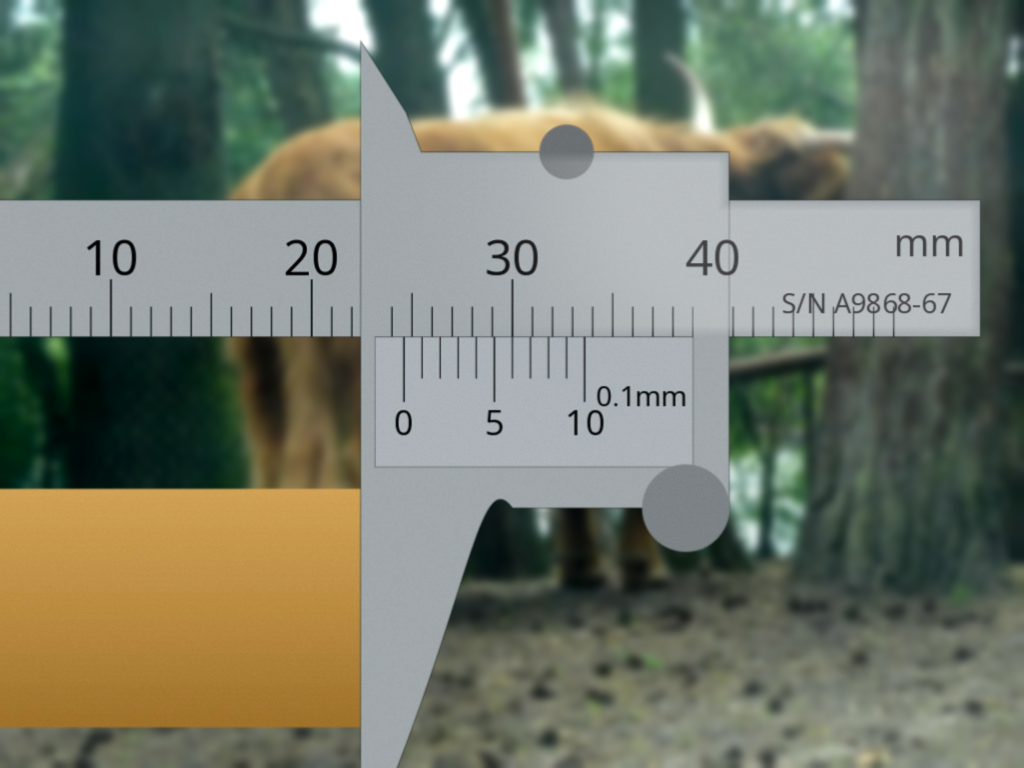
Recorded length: 24.6 mm
